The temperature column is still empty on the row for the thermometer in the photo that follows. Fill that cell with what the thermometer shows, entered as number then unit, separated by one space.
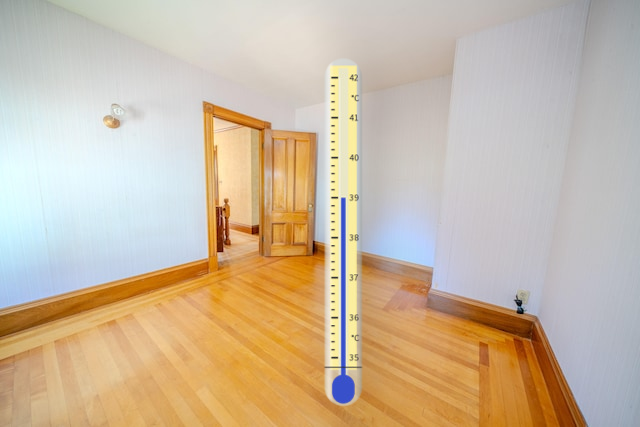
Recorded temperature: 39 °C
